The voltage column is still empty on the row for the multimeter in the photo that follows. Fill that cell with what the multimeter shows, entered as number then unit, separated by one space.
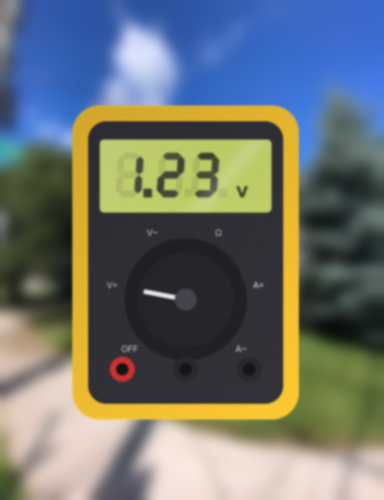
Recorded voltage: 1.23 V
